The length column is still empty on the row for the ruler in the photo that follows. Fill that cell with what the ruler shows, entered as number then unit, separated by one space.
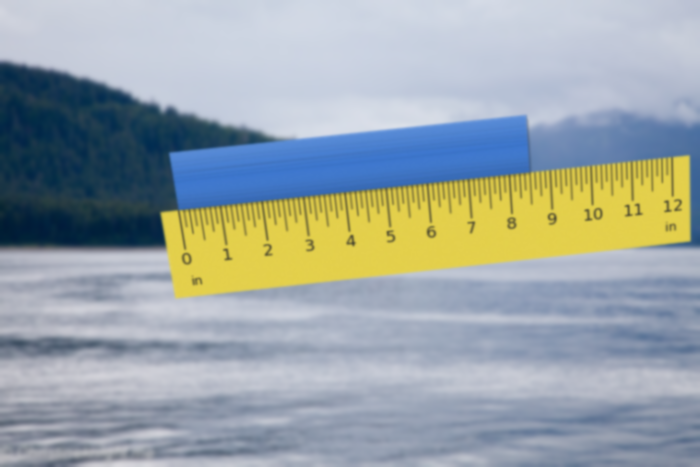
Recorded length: 8.5 in
